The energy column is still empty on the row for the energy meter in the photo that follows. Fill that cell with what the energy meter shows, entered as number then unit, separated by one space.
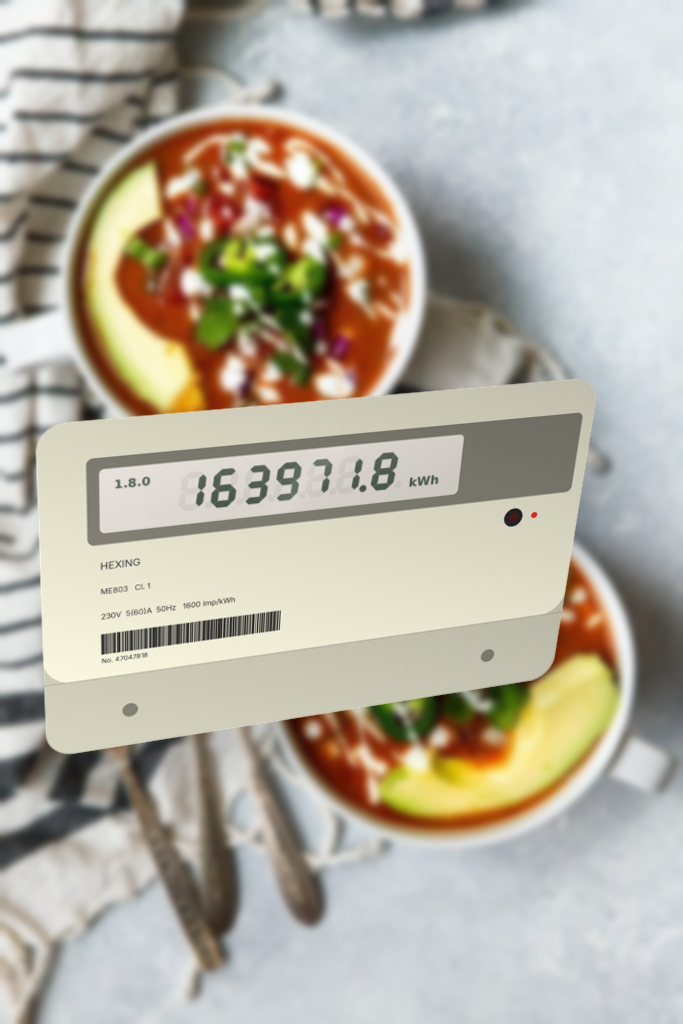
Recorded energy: 163971.8 kWh
